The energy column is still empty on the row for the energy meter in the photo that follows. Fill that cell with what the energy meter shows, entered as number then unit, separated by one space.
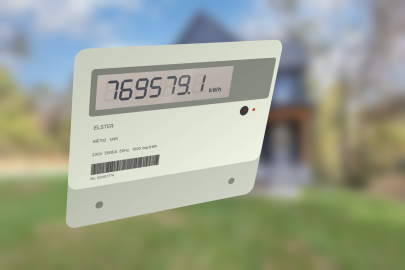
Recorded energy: 769579.1 kWh
